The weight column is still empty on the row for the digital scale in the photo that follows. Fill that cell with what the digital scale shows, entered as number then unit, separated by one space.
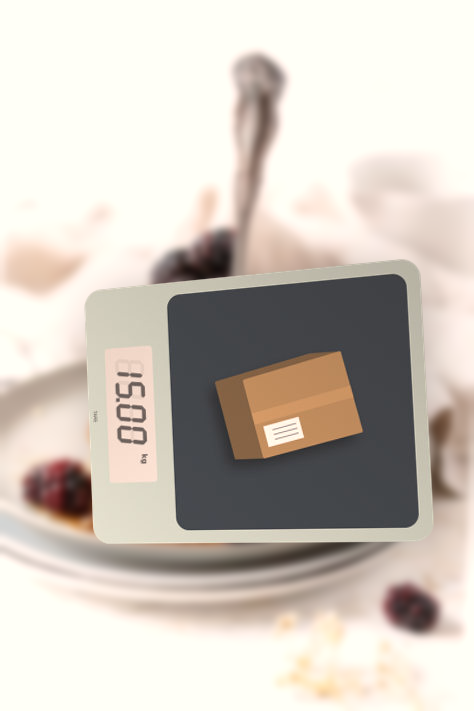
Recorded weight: 15.00 kg
